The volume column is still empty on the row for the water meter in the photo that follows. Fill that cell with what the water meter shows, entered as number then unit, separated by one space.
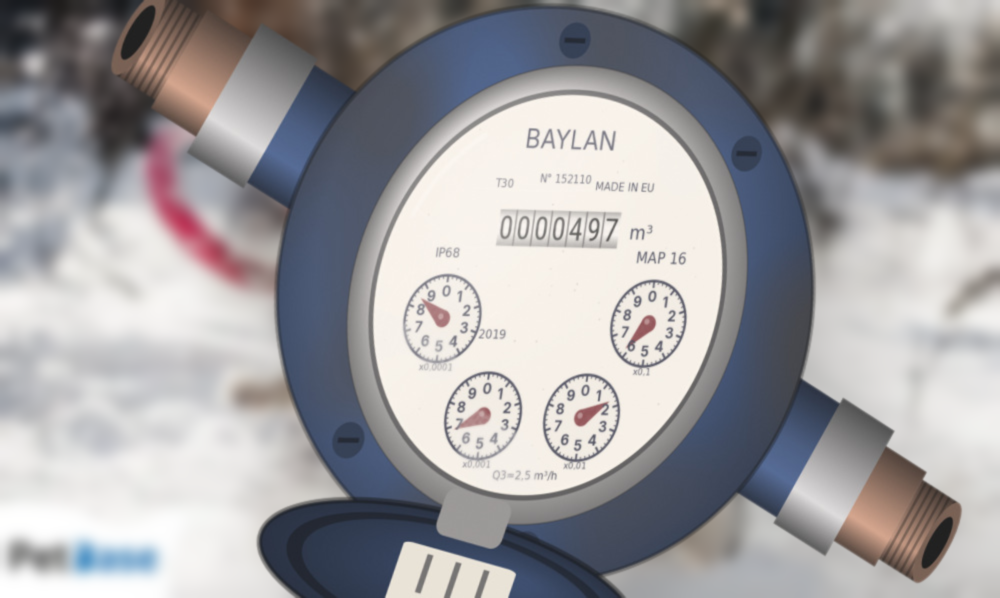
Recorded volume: 497.6168 m³
